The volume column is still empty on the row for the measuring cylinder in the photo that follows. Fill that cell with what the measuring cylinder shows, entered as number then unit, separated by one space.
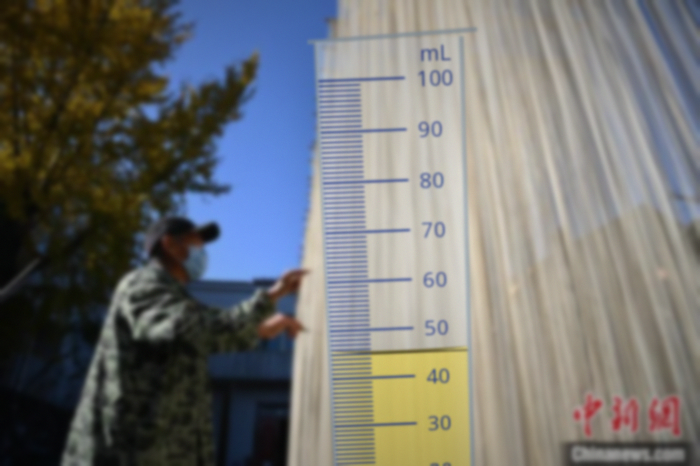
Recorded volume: 45 mL
